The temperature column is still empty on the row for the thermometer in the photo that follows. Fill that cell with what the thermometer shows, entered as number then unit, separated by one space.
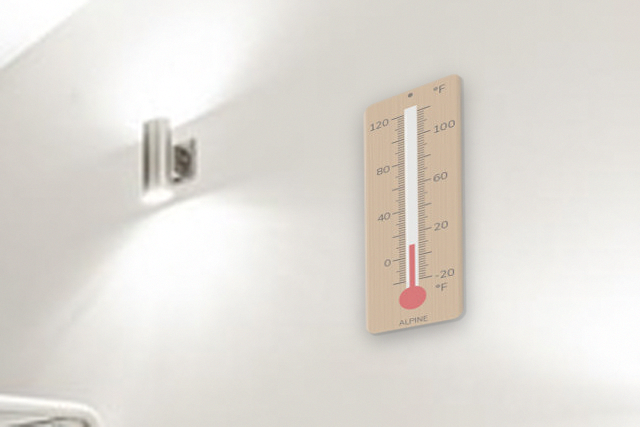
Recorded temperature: 10 °F
